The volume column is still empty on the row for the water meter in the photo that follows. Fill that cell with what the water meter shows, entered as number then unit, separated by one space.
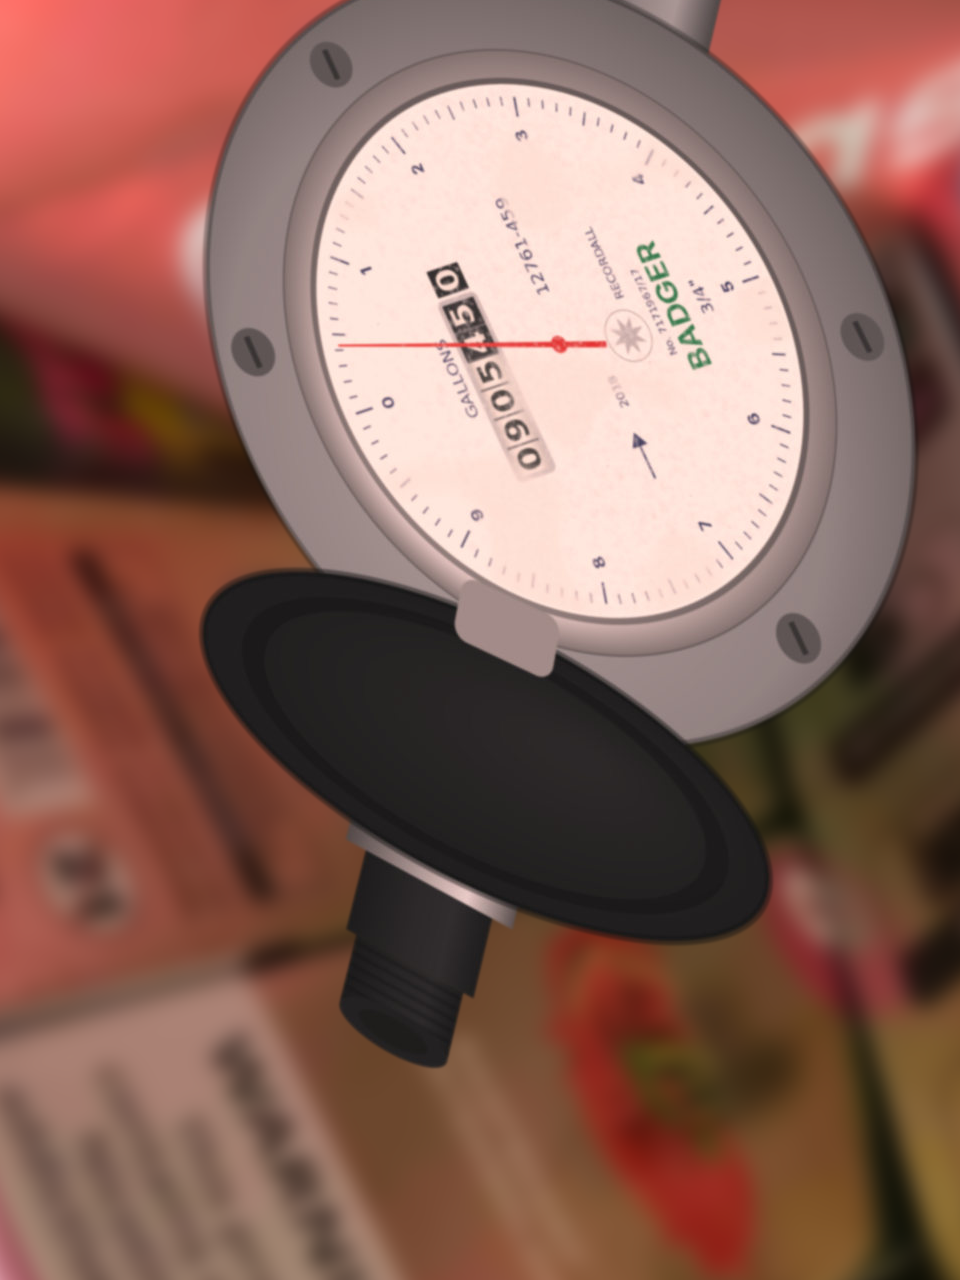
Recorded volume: 905450.4 gal
